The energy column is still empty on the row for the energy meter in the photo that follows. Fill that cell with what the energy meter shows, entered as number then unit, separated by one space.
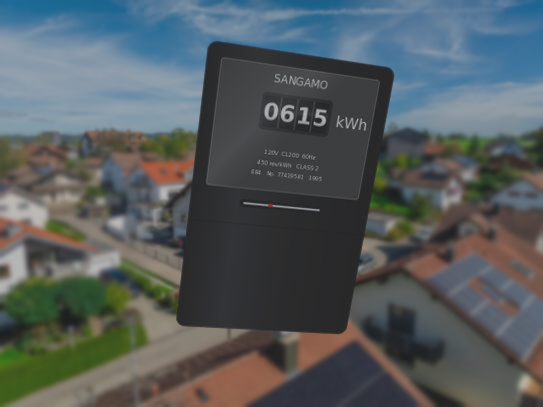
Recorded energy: 615 kWh
